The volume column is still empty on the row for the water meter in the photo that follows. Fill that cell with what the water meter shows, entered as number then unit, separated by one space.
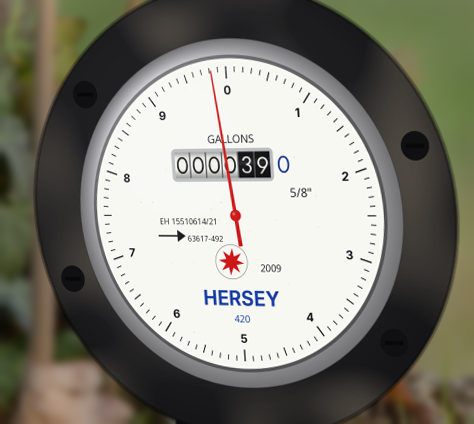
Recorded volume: 389.8 gal
